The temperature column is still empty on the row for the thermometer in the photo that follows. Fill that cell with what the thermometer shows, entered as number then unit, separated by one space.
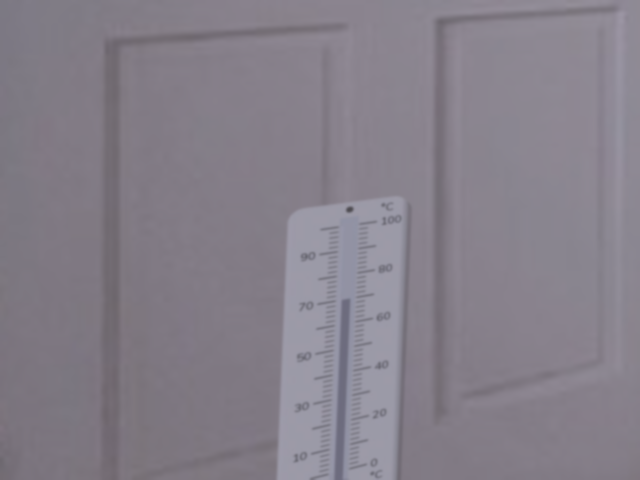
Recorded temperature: 70 °C
